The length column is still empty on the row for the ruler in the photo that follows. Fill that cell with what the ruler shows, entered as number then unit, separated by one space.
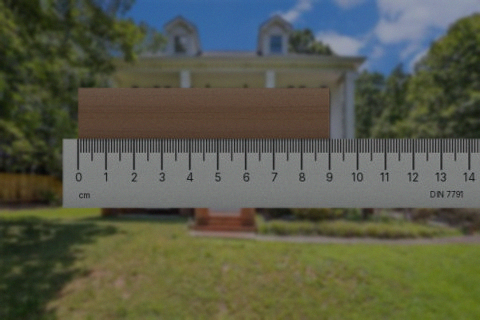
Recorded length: 9 cm
